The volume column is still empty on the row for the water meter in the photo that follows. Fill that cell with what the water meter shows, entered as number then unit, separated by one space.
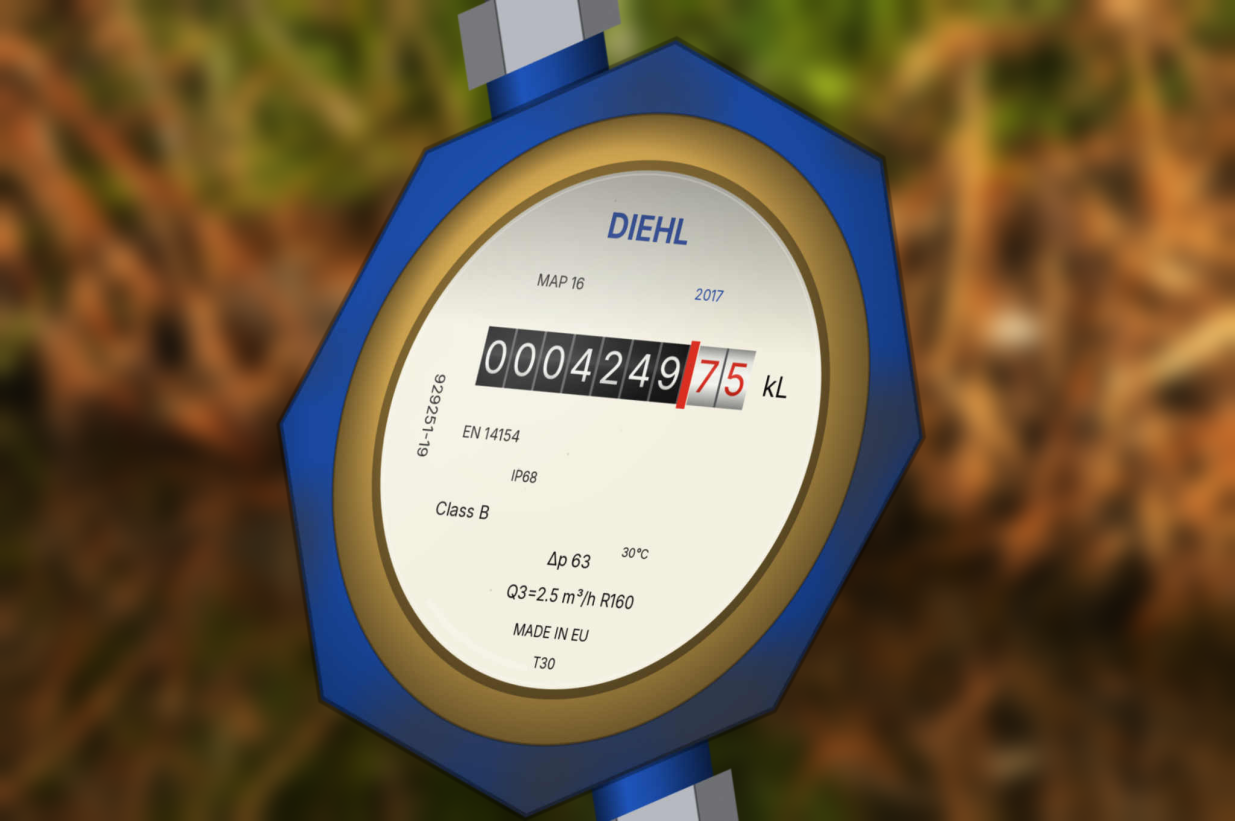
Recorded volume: 4249.75 kL
